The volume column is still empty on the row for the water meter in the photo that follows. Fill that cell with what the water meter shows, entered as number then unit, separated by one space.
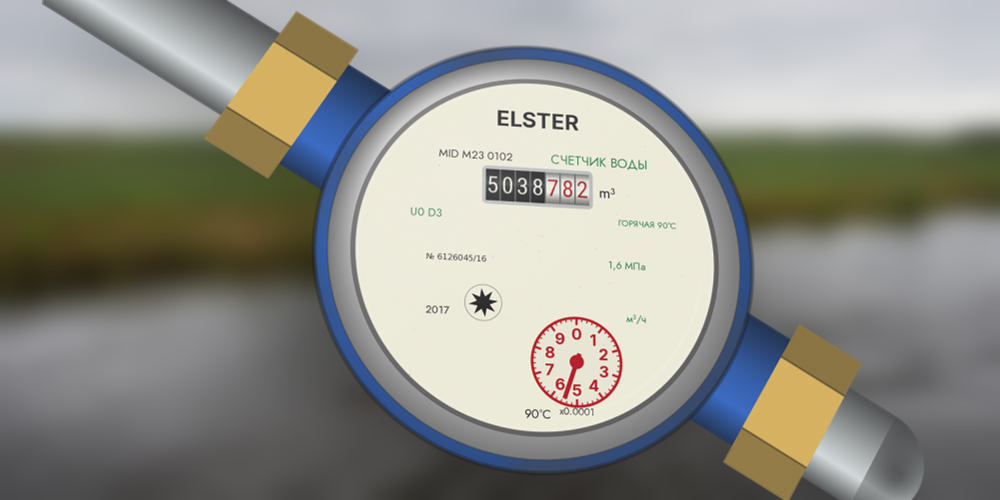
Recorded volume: 5038.7825 m³
